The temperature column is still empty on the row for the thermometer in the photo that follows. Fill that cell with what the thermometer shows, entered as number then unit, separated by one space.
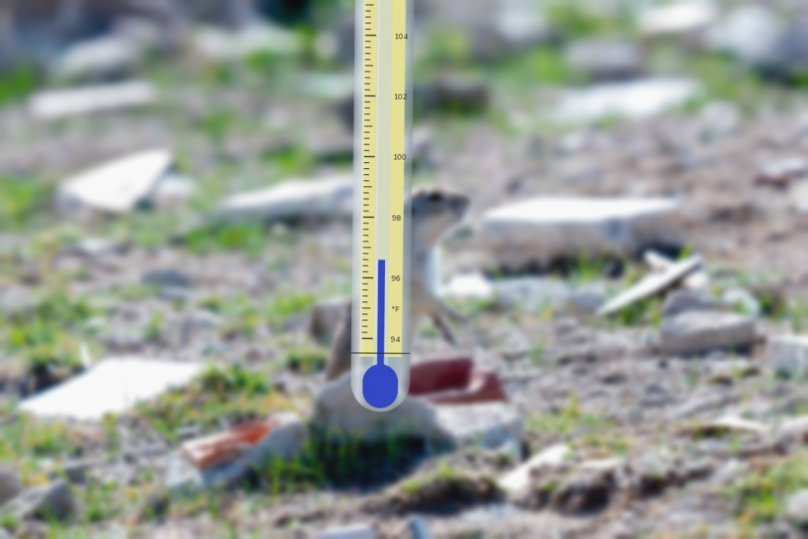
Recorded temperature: 96.6 °F
